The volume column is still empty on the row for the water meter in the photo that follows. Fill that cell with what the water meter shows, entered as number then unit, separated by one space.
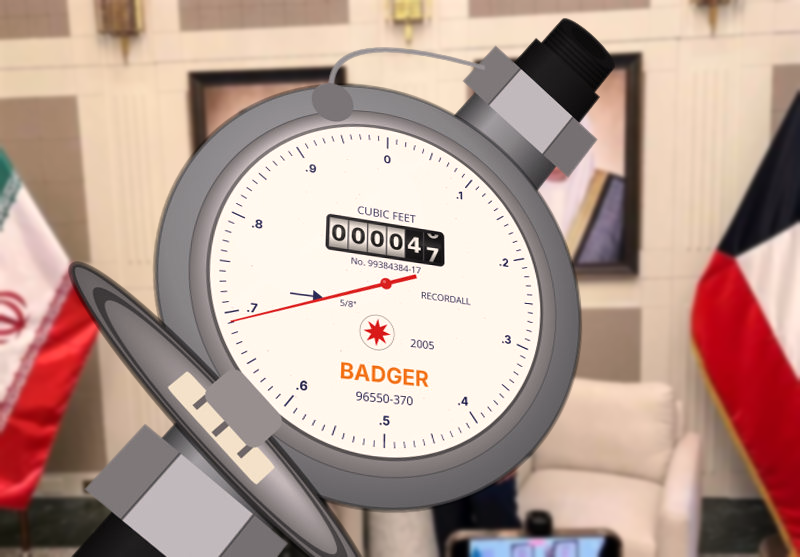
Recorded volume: 46.69 ft³
